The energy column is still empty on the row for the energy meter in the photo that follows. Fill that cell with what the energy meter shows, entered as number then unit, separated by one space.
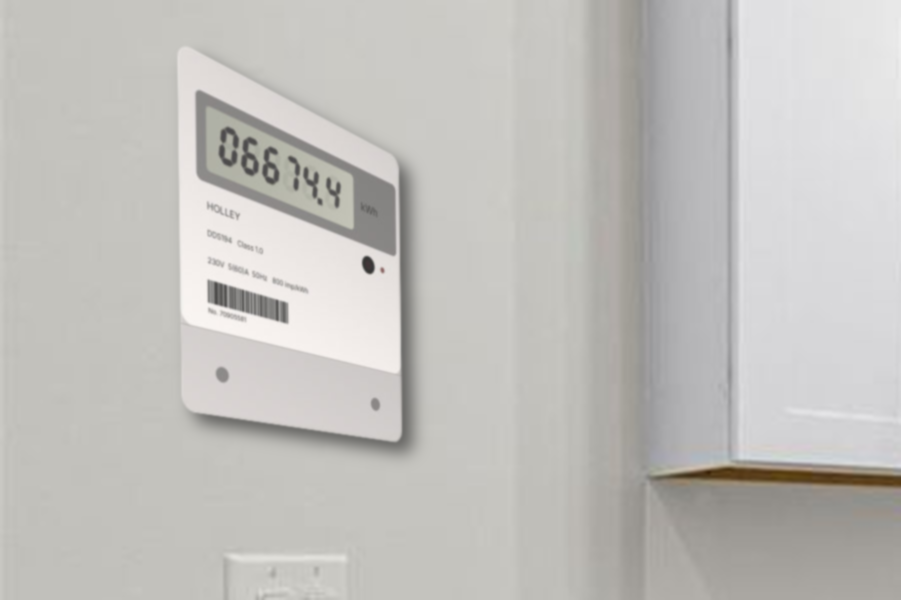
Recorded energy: 6674.4 kWh
